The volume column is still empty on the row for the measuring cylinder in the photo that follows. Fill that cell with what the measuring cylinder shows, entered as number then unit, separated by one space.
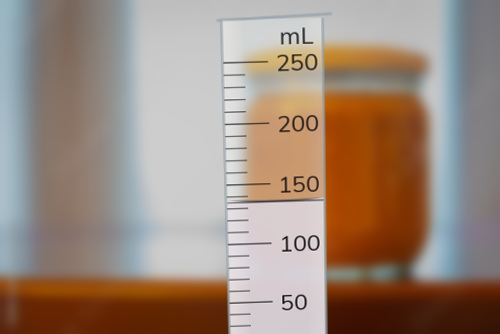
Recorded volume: 135 mL
